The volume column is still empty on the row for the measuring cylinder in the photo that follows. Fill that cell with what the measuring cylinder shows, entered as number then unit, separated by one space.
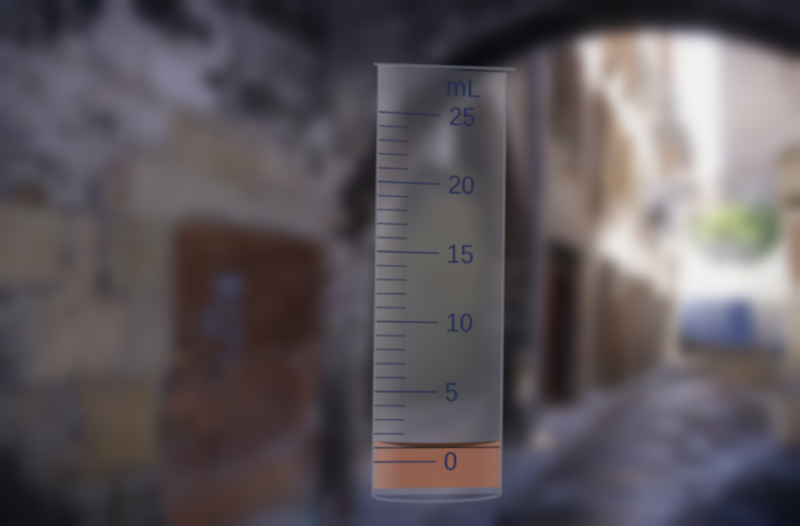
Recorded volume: 1 mL
